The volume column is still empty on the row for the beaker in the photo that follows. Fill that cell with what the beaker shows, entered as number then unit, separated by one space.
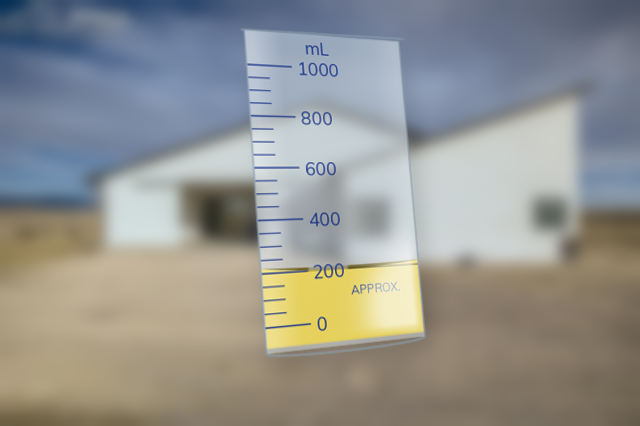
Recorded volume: 200 mL
